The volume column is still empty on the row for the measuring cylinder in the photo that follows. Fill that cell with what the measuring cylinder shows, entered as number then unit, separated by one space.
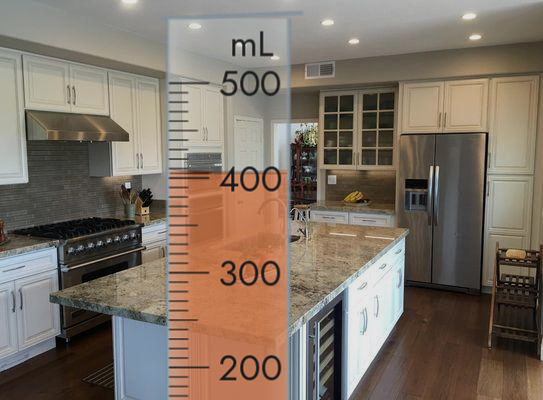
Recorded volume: 405 mL
